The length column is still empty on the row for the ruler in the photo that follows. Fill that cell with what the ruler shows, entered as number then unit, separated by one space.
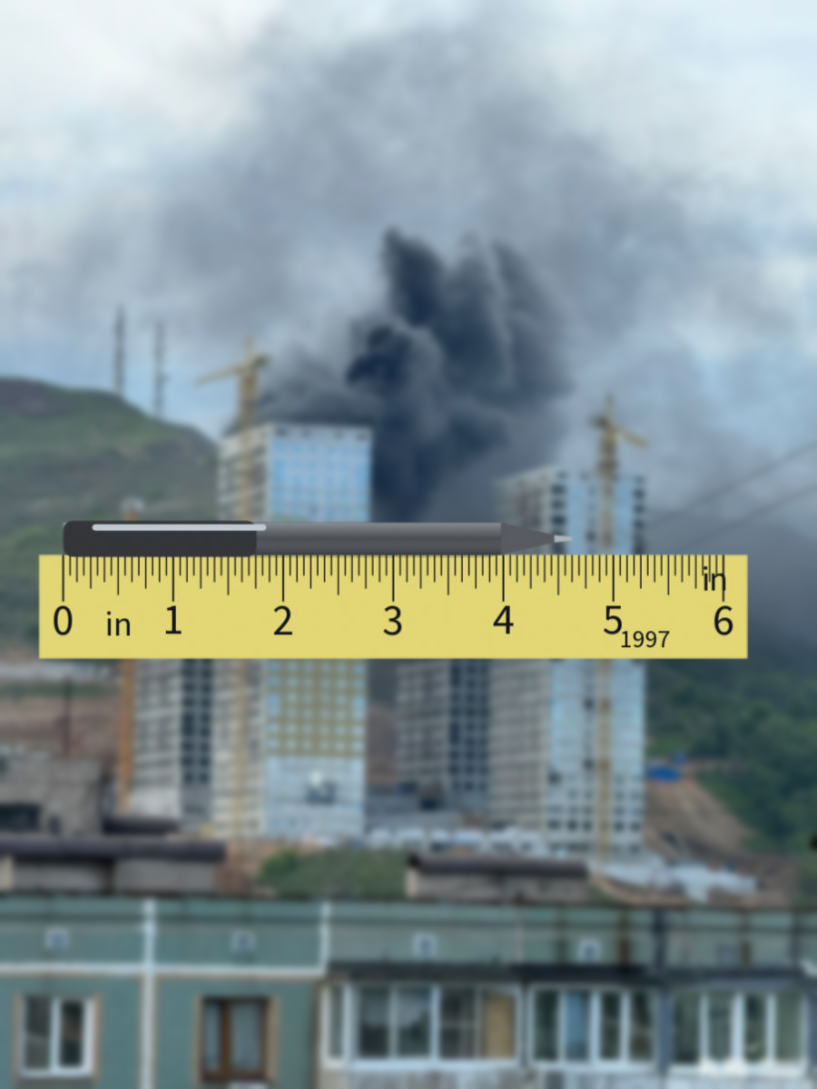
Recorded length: 4.625 in
